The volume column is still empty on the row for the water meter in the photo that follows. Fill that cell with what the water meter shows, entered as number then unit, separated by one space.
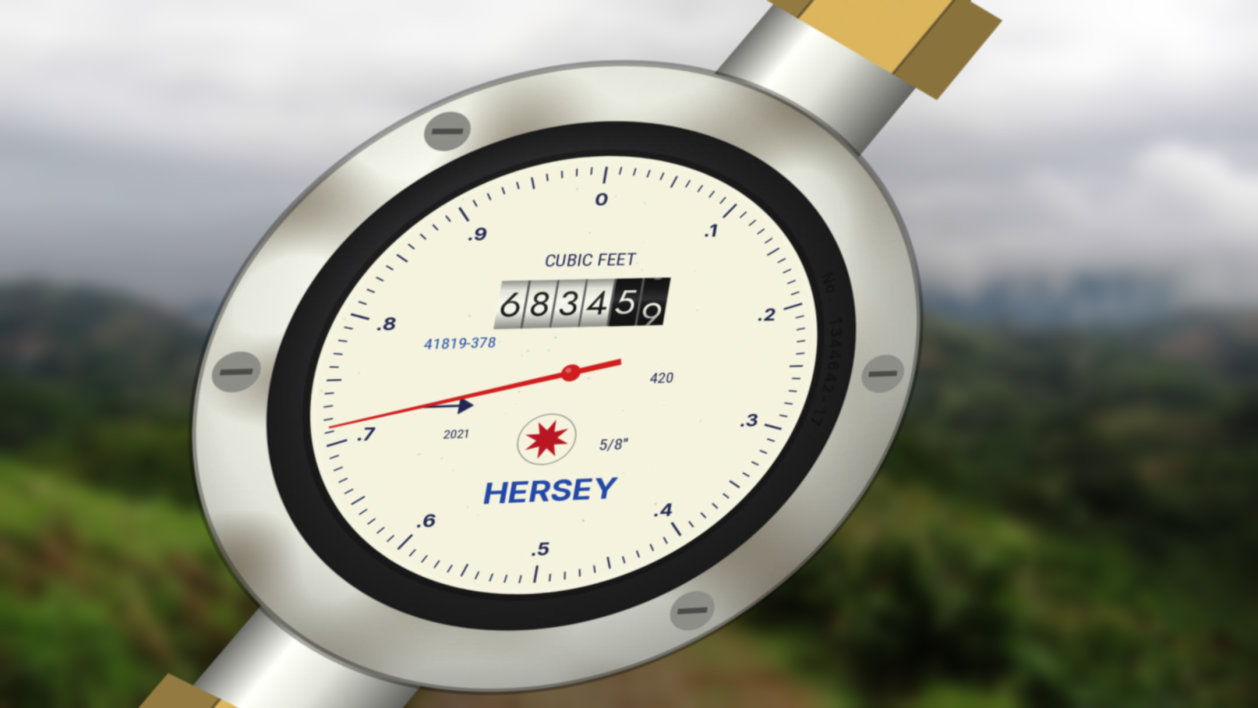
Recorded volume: 683458.71 ft³
